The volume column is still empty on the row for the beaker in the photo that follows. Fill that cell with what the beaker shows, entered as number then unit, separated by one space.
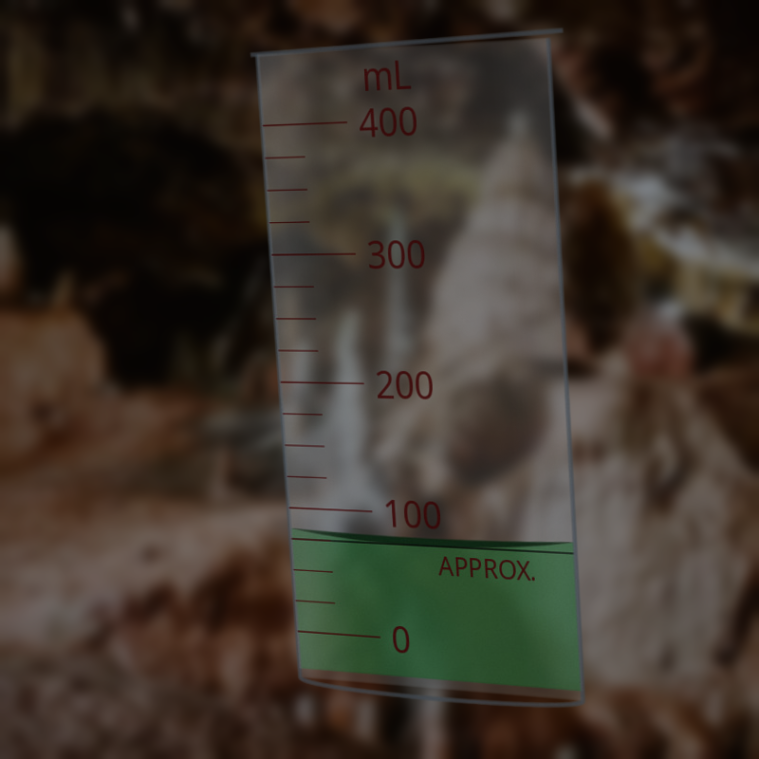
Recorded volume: 75 mL
